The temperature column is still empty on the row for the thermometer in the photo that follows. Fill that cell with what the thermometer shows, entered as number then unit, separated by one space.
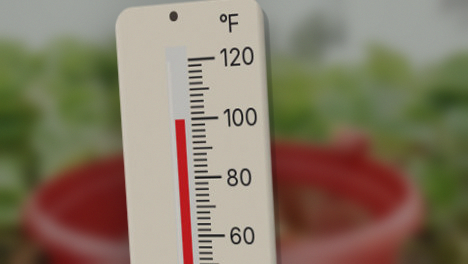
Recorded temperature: 100 °F
